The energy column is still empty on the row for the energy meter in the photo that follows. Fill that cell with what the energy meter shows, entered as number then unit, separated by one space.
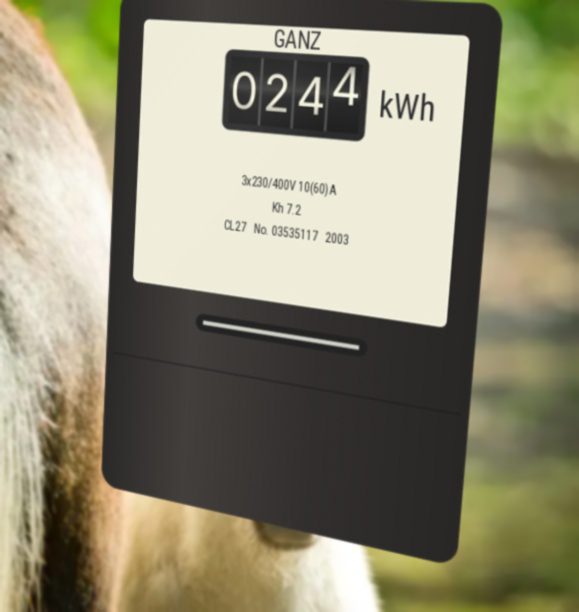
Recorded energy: 244 kWh
